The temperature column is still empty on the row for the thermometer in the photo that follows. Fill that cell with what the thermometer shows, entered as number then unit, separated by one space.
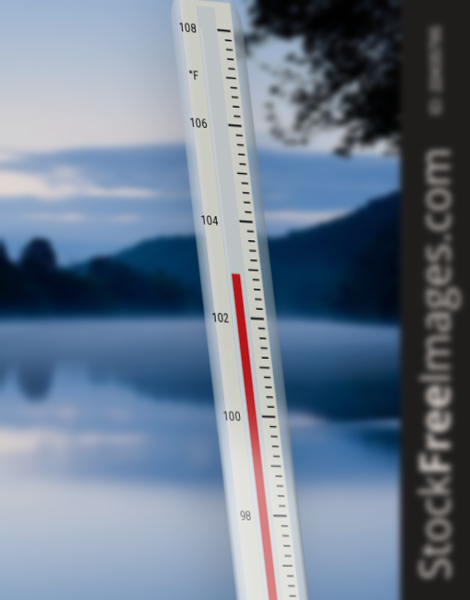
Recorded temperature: 102.9 °F
